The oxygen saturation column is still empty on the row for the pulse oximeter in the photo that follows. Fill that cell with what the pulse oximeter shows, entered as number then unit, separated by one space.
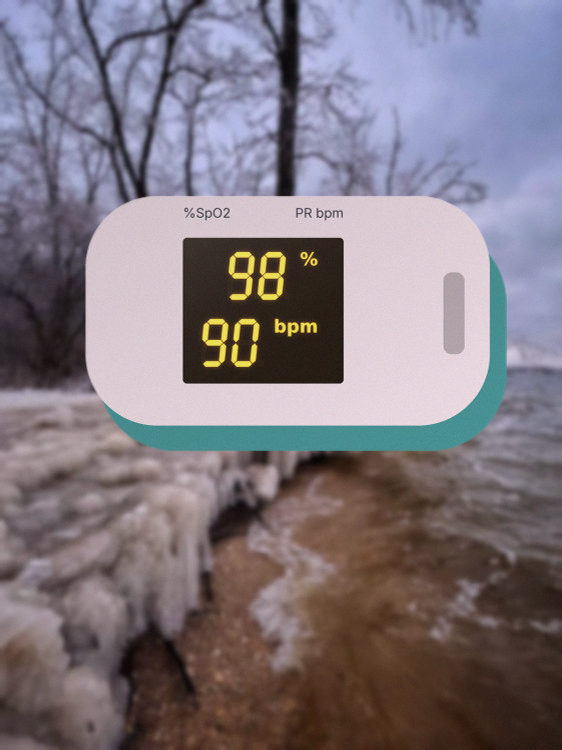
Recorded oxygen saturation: 98 %
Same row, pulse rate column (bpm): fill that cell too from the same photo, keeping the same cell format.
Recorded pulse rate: 90 bpm
